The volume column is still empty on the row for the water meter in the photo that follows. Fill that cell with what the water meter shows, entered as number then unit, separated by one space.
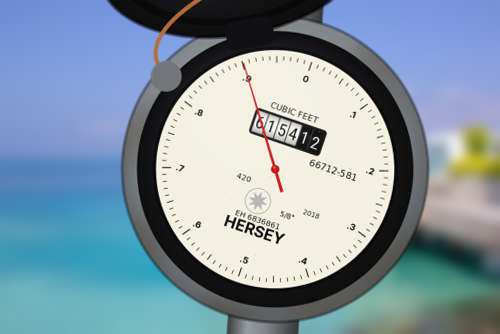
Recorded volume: 615411.90 ft³
